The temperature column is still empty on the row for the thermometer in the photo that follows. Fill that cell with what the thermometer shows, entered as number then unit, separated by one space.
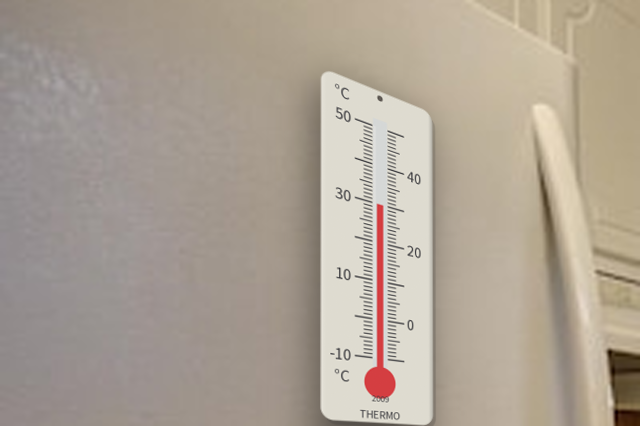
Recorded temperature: 30 °C
